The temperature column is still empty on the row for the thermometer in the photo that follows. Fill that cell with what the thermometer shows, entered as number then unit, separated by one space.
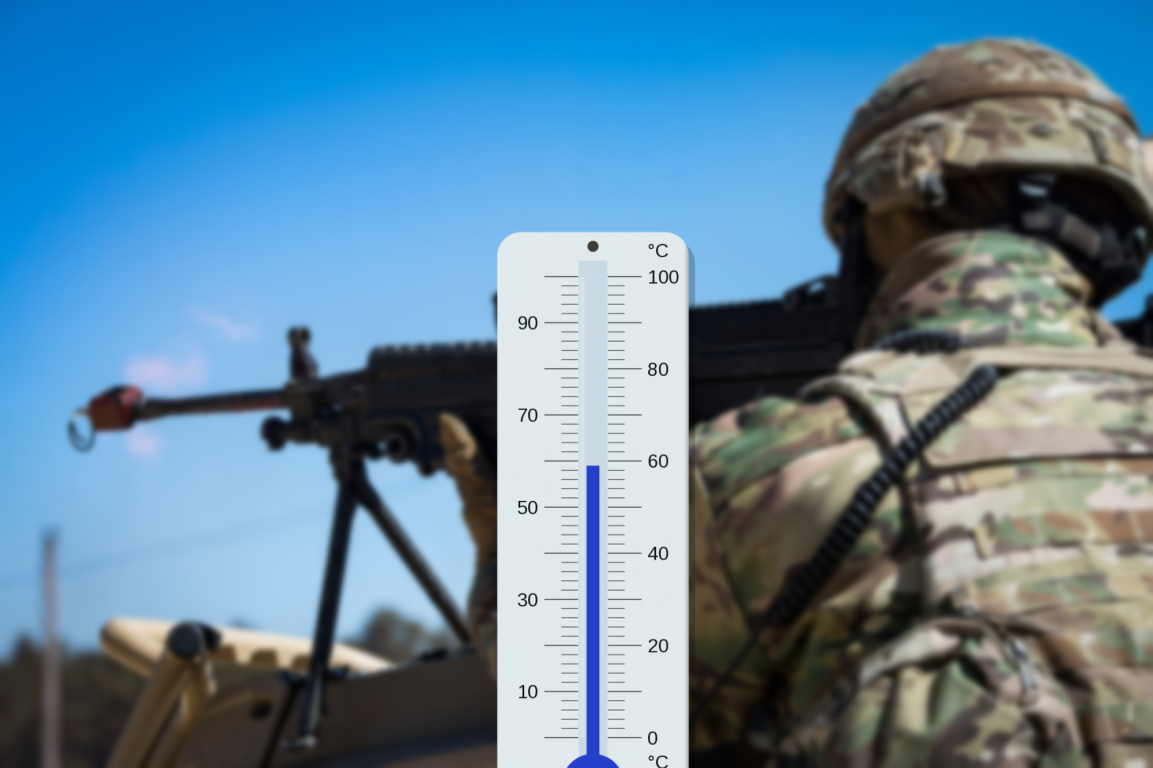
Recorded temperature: 59 °C
